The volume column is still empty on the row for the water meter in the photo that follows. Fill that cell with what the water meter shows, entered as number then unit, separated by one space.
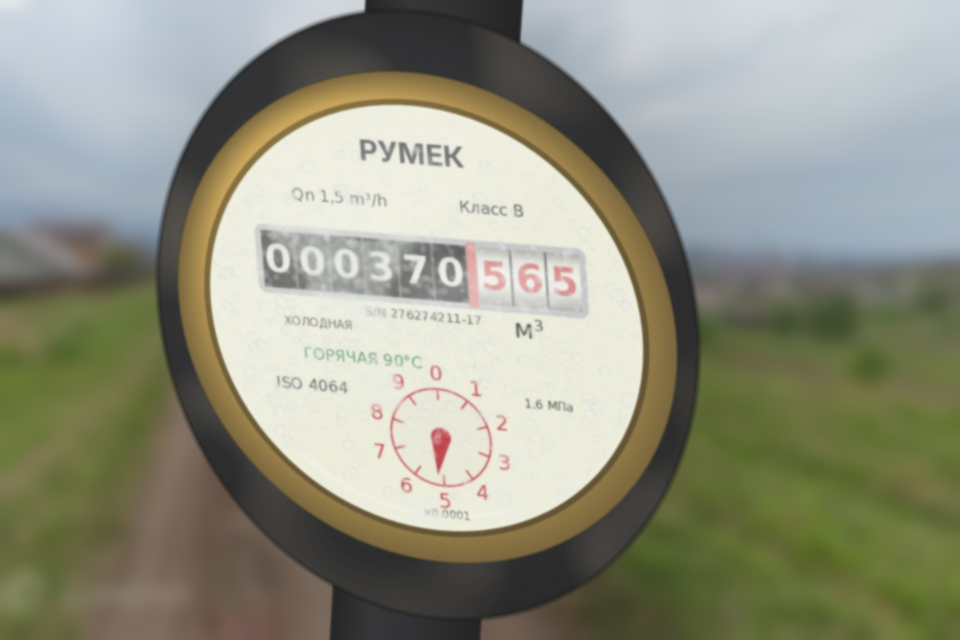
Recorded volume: 370.5655 m³
